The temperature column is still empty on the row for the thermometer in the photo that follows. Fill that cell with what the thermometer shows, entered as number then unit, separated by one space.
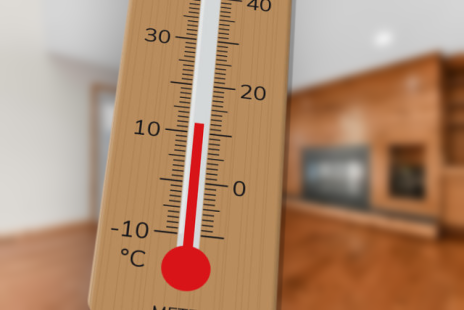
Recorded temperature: 12 °C
